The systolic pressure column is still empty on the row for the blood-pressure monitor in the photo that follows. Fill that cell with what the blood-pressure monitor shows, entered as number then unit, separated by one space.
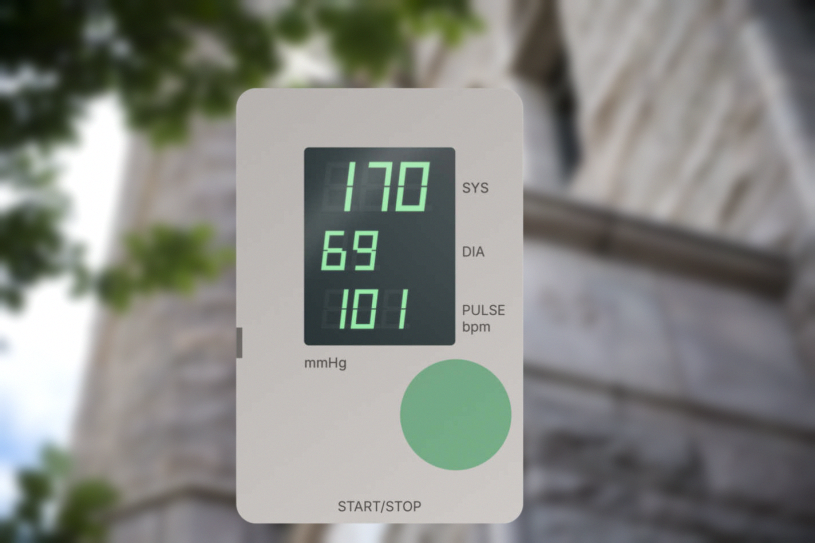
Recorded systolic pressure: 170 mmHg
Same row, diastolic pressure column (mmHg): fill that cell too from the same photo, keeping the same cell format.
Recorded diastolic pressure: 69 mmHg
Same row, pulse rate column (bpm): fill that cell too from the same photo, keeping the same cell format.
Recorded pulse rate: 101 bpm
